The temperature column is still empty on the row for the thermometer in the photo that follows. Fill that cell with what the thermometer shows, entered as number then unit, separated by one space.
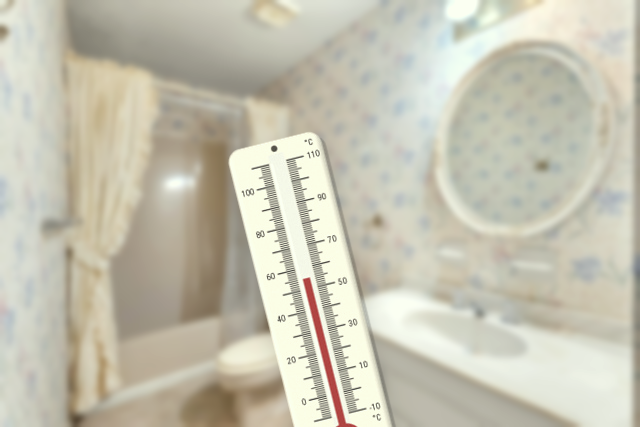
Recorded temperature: 55 °C
